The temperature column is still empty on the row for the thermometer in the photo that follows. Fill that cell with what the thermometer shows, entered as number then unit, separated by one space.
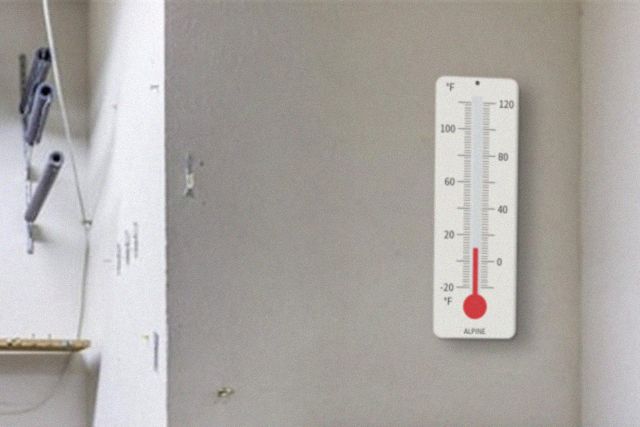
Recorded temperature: 10 °F
